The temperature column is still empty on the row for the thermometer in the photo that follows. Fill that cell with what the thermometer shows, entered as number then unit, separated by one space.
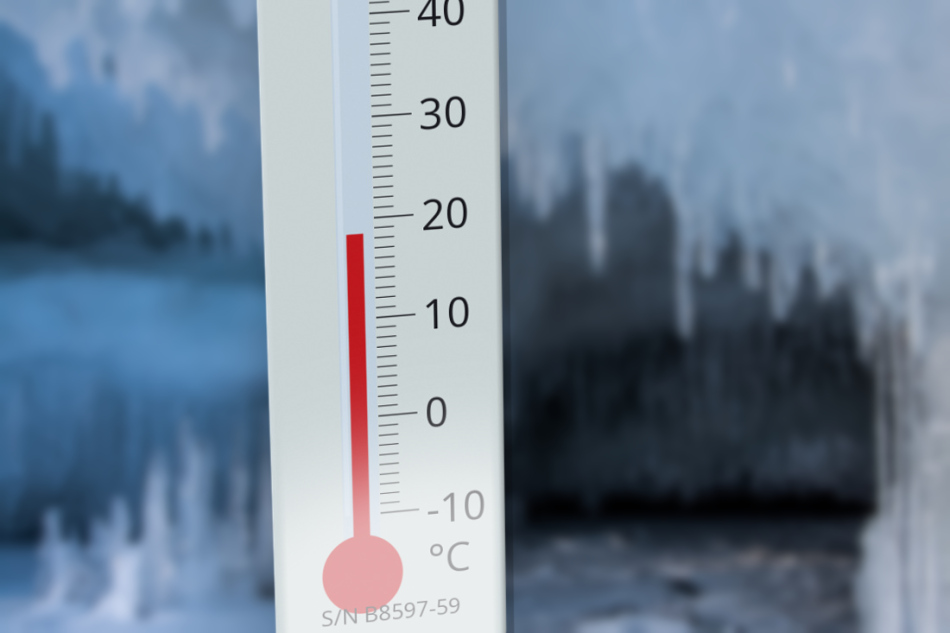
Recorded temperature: 18.5 °C
